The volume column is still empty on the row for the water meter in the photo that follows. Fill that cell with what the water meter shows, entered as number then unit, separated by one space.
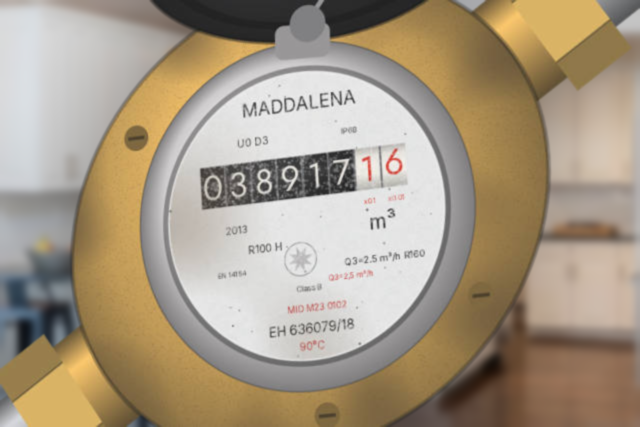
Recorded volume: 38917.16 m³
